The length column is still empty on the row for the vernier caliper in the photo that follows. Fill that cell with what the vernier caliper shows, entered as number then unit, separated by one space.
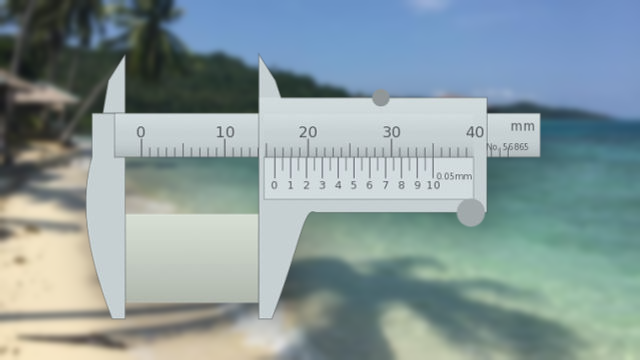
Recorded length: 16.0 mm
